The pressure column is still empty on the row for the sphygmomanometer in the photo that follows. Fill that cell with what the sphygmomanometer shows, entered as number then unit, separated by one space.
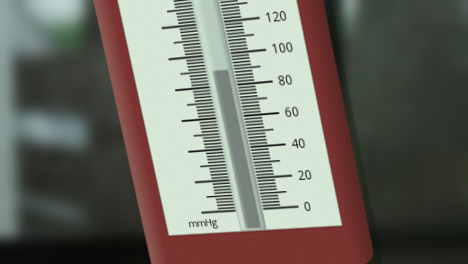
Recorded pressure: 90 mmHg
